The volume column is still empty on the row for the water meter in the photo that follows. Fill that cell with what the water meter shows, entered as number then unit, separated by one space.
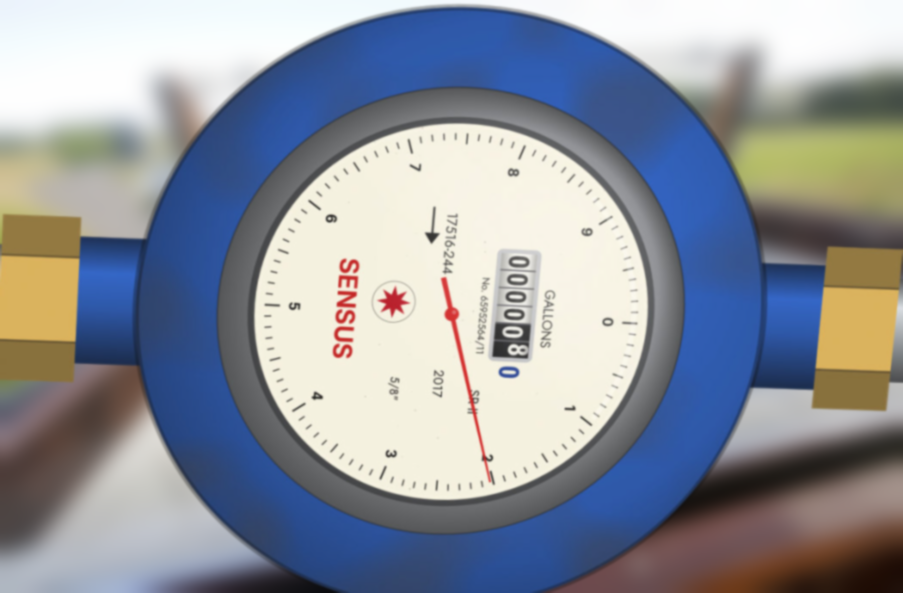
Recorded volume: 82.0 gal
